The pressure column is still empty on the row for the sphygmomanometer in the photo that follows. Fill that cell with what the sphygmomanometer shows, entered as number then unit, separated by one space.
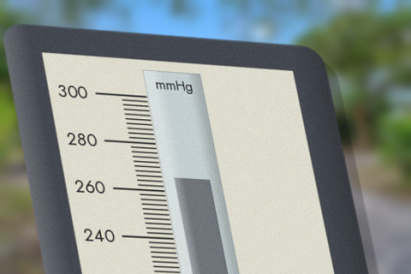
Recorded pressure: 266 mmHg
